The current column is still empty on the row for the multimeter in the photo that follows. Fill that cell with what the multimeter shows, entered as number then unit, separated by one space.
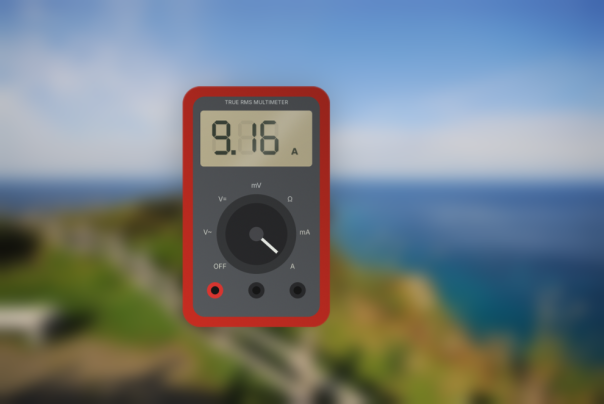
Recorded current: 9.16 A
